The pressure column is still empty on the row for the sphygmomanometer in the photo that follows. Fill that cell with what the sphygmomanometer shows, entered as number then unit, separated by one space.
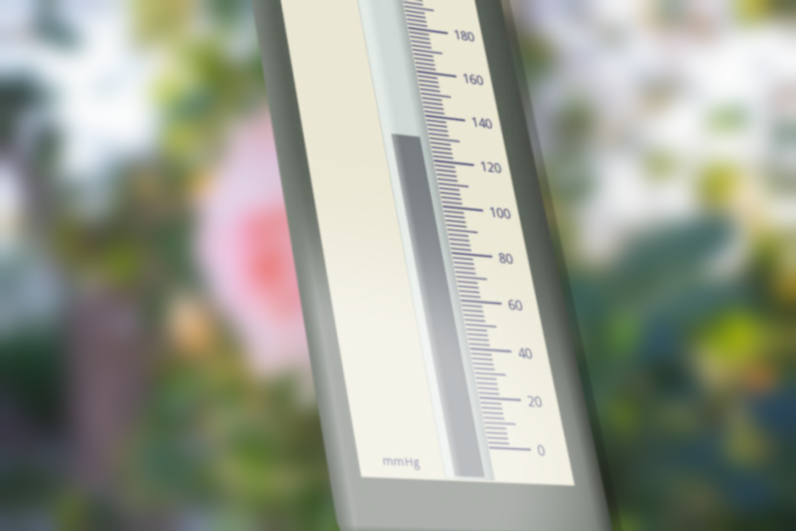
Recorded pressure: 130 mmHg
